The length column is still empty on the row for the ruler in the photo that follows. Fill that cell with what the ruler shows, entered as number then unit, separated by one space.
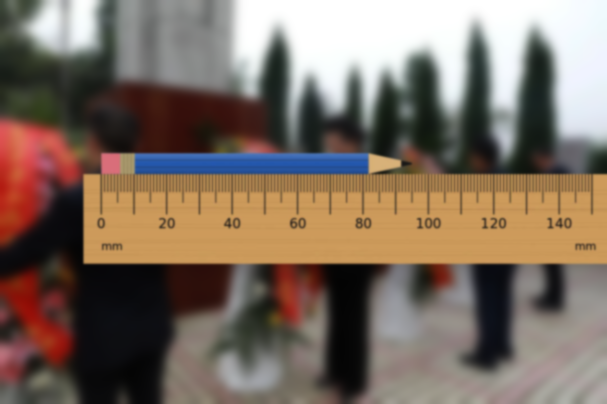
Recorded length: 95 mm
